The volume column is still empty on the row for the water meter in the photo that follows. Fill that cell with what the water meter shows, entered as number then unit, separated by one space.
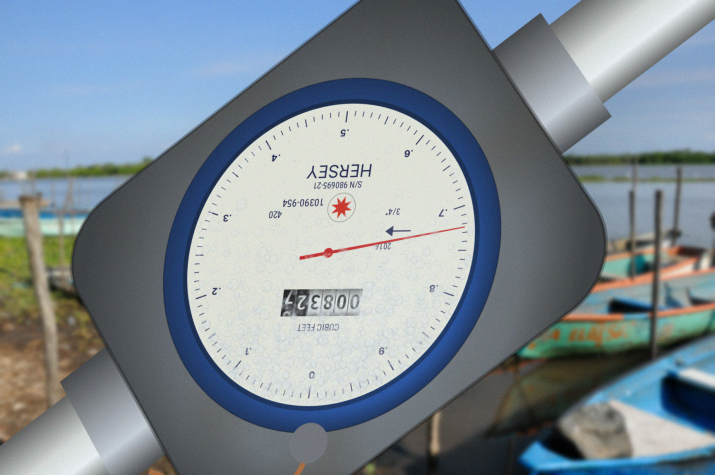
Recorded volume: 8326.72 ft³
